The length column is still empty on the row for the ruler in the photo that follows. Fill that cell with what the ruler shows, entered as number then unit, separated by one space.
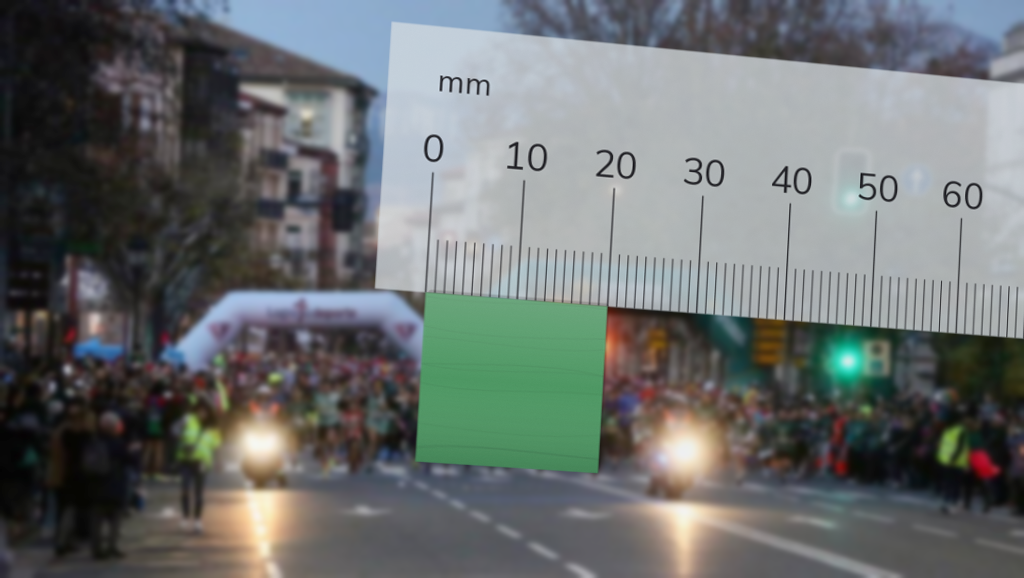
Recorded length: 20 mm
